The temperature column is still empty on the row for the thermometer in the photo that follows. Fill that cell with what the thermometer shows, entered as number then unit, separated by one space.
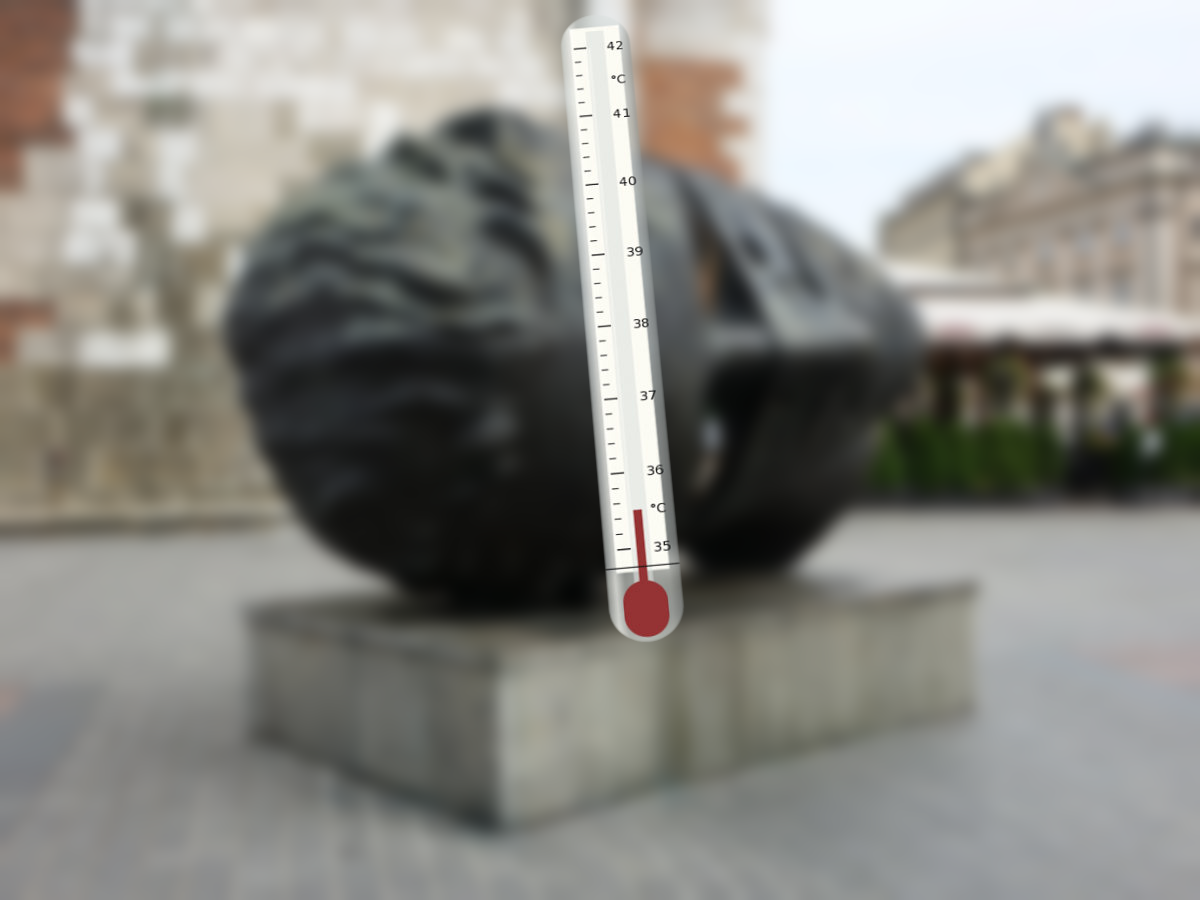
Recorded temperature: 35.5 °C
